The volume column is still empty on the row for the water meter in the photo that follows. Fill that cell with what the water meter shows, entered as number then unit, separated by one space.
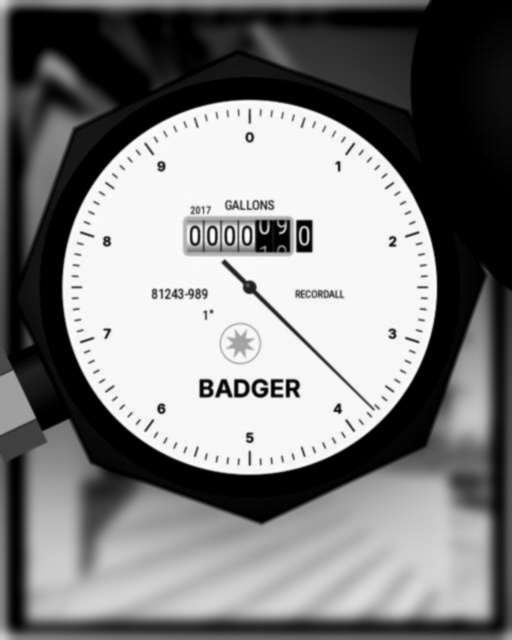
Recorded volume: 93.7 gal
